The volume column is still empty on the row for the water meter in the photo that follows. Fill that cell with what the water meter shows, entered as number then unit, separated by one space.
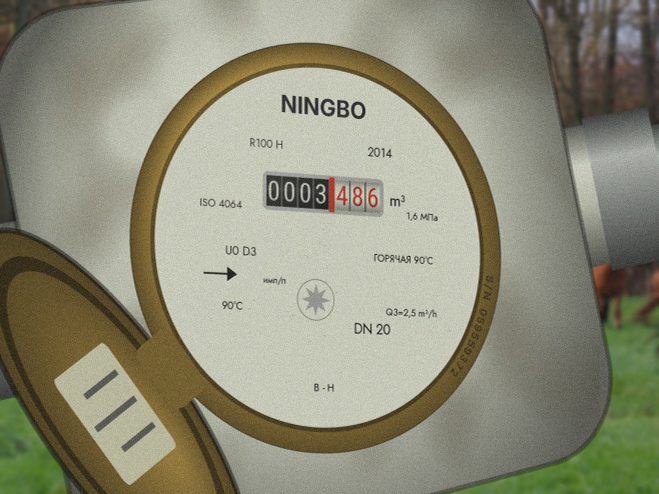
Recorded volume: 3.486 m³
